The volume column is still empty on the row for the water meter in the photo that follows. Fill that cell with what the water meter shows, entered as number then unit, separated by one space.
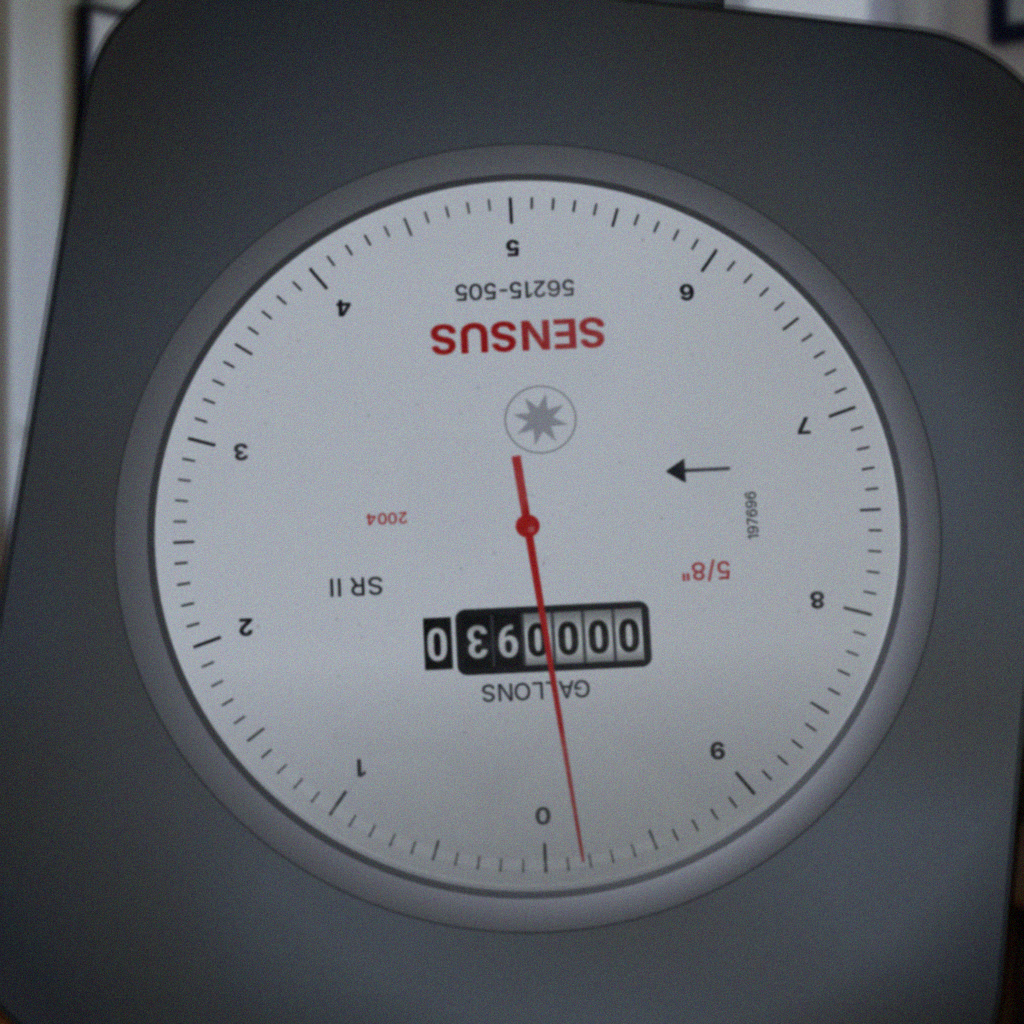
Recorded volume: 929.8 gal
